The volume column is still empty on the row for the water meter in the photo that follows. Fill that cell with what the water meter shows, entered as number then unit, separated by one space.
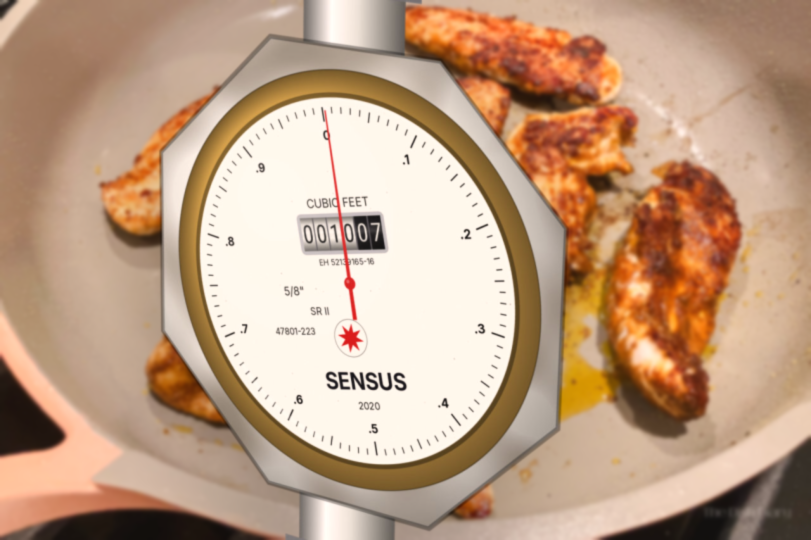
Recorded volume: 1007.00 ft³
